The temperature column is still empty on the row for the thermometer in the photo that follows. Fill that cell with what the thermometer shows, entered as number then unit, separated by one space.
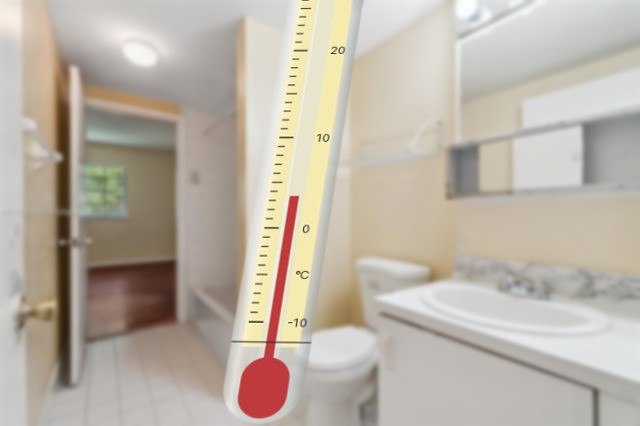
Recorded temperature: 3.5 °C
